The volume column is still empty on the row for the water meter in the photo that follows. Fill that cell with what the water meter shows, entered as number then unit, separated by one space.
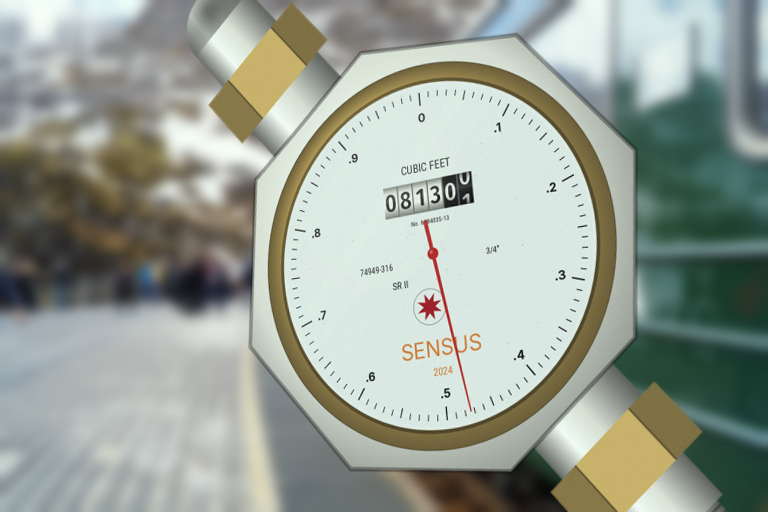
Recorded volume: 81300.47 ft³
